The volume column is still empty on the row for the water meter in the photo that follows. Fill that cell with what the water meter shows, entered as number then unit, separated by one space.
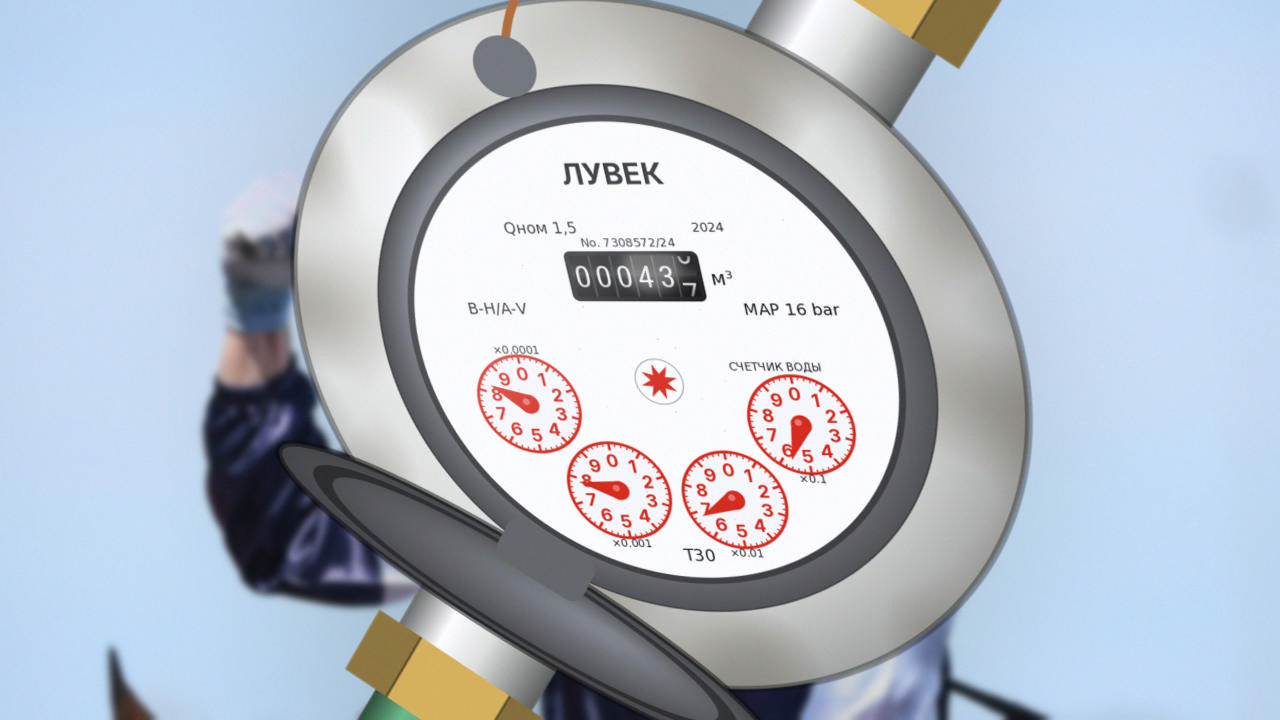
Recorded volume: 436.5678 m³
